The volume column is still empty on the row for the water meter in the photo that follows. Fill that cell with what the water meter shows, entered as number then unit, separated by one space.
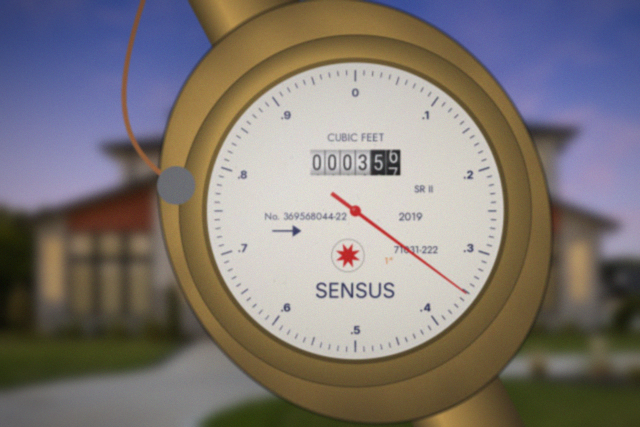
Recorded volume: 356.35 ft³
